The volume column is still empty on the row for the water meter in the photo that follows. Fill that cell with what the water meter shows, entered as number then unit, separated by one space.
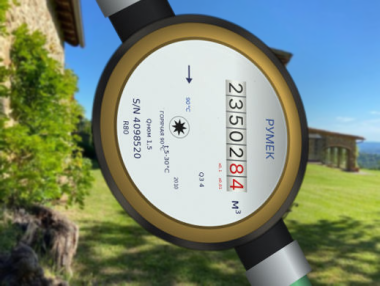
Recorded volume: 23502.84 m³
